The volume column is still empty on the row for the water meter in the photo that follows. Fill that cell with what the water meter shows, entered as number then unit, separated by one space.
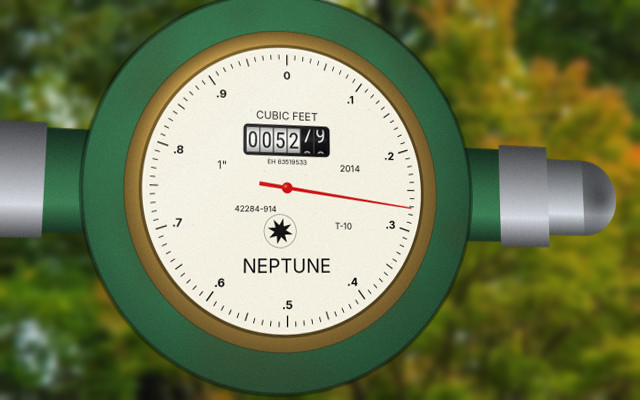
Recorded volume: 5279.27 ft³
